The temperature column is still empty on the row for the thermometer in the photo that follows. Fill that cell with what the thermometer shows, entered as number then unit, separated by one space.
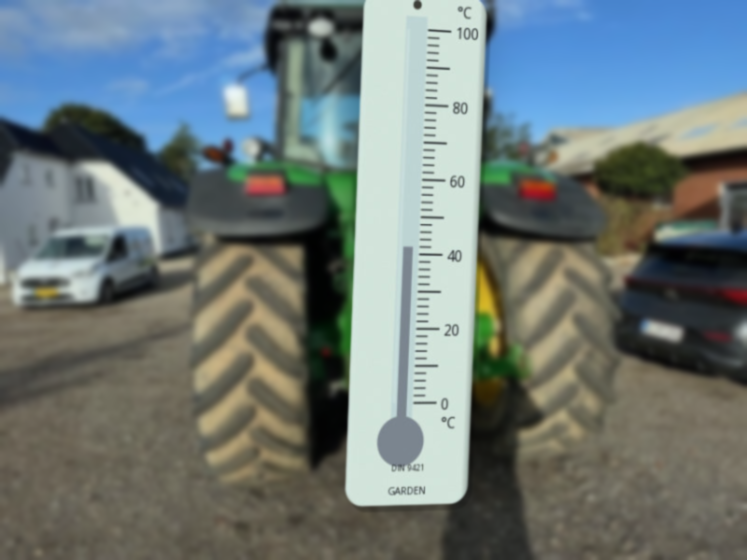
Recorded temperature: 42 °C
